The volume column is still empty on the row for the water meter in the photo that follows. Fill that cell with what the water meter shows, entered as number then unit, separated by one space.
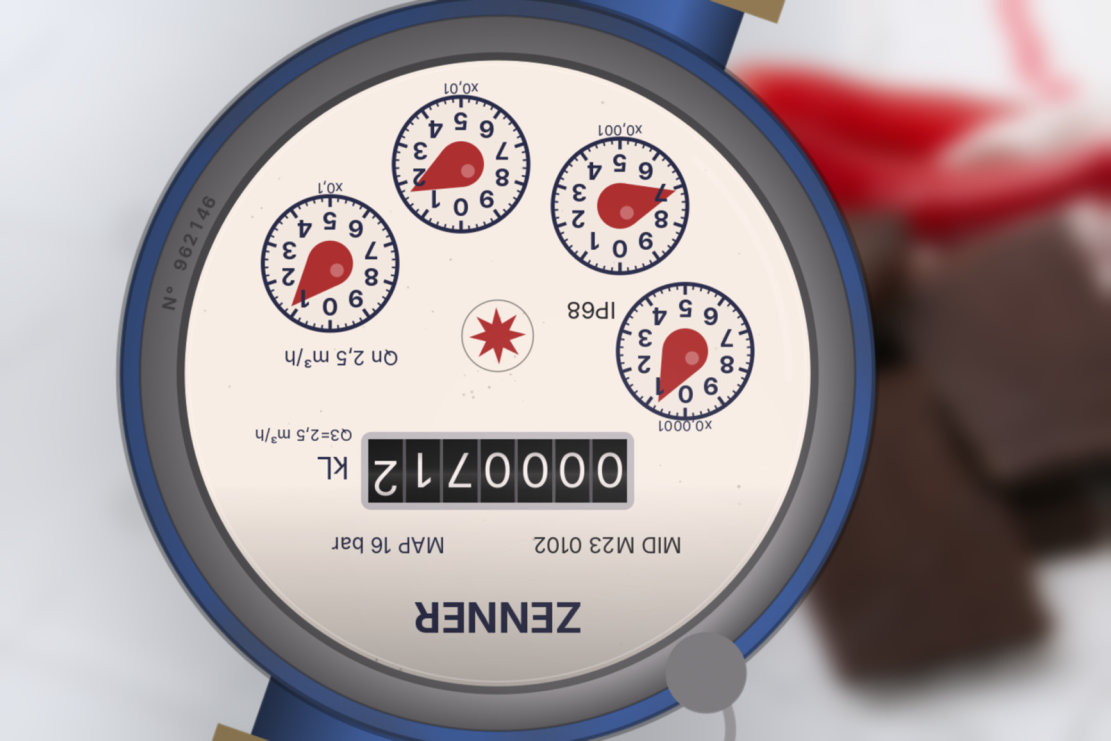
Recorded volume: 712.1170 kL
